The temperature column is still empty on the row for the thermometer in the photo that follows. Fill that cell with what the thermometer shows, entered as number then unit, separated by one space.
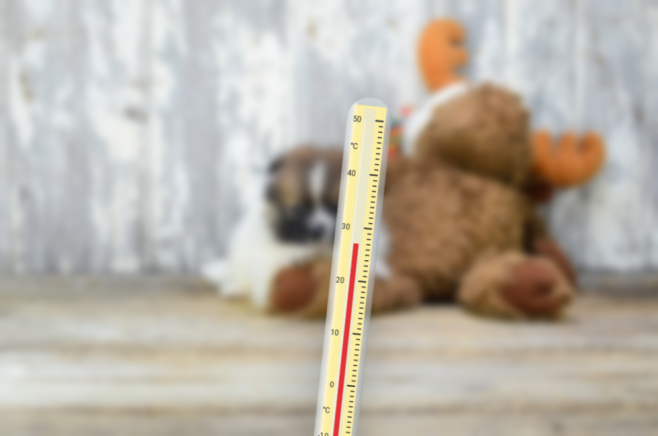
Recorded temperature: 27 °C
